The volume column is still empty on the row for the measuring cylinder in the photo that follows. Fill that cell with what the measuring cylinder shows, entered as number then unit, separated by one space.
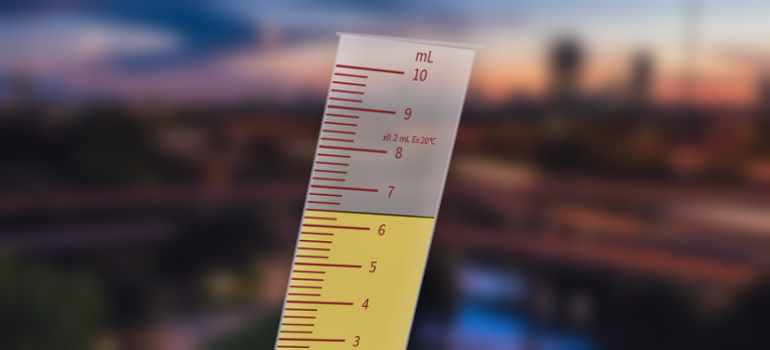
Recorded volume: 6.4 mL
